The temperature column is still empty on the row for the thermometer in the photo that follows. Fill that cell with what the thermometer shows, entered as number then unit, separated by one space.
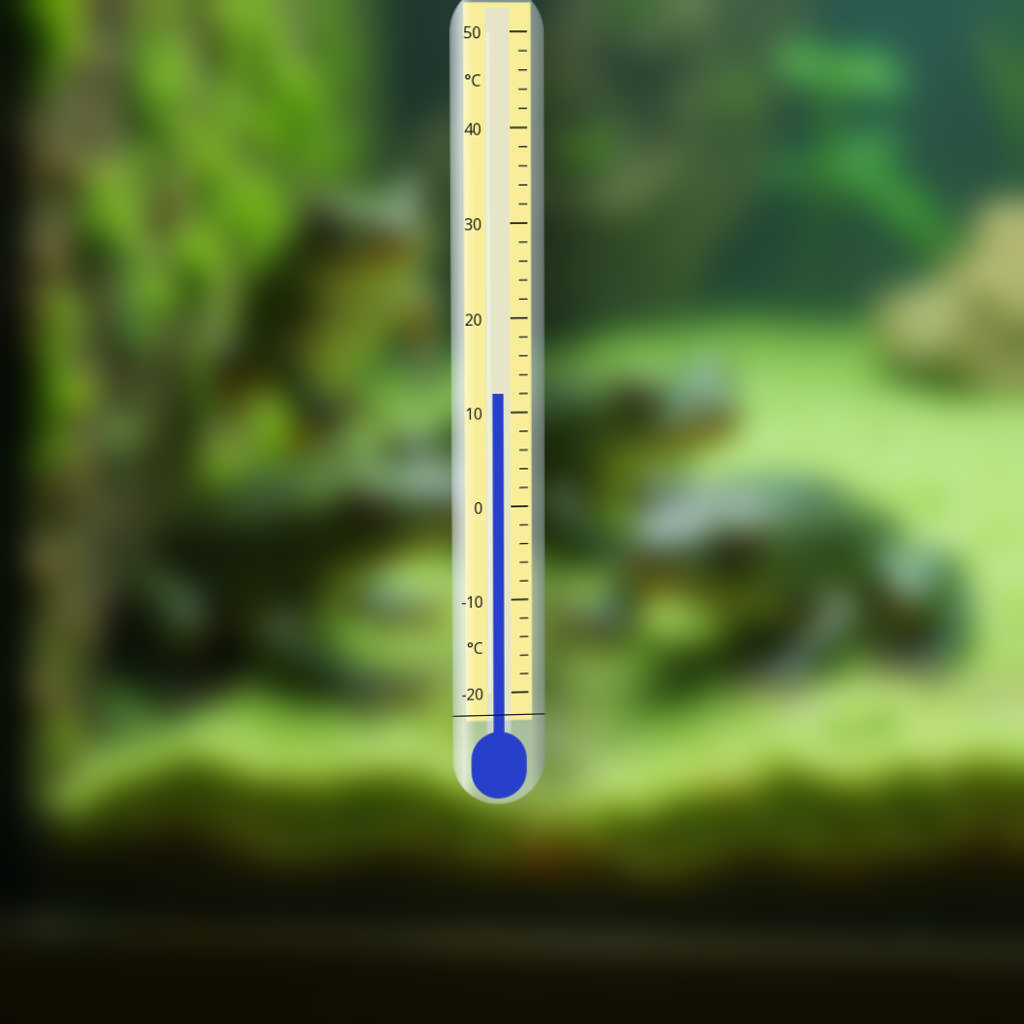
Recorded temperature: 12 °C
